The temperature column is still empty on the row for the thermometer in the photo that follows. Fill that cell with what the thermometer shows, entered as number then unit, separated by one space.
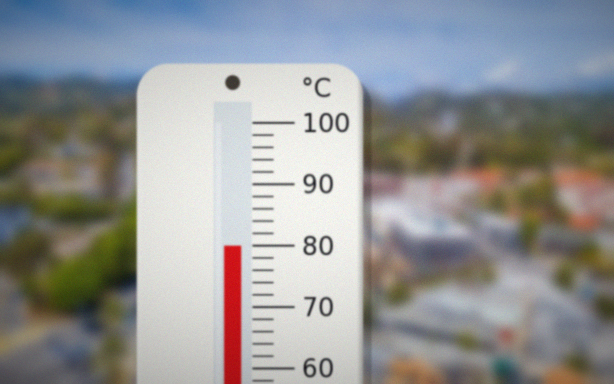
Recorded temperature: 80 °C
